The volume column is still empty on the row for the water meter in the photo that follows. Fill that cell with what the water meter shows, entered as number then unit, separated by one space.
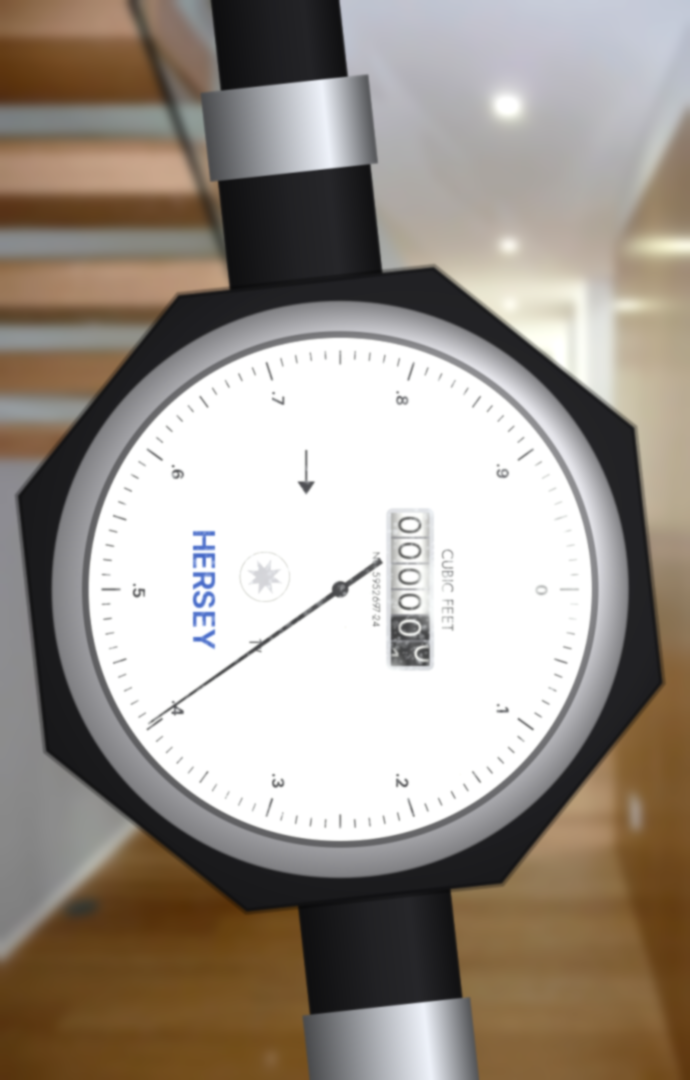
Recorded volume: 0.40 ft³
